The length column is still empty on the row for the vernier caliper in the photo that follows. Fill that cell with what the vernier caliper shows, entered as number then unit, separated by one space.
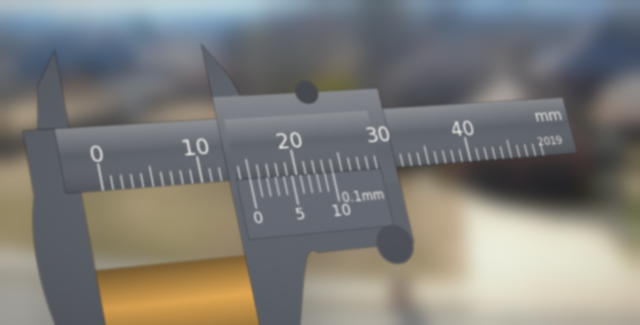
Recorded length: 15.0 mm
